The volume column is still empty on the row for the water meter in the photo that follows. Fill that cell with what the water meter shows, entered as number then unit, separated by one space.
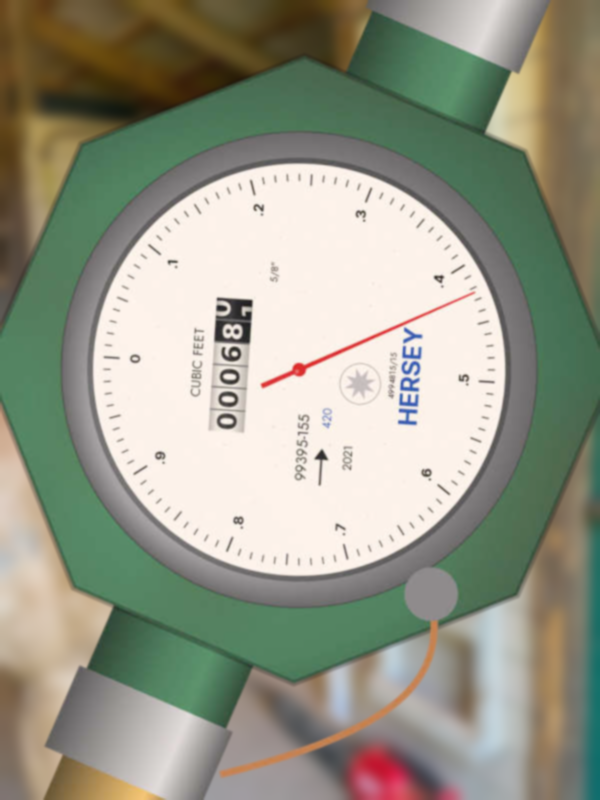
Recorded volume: 680.42 ft³
